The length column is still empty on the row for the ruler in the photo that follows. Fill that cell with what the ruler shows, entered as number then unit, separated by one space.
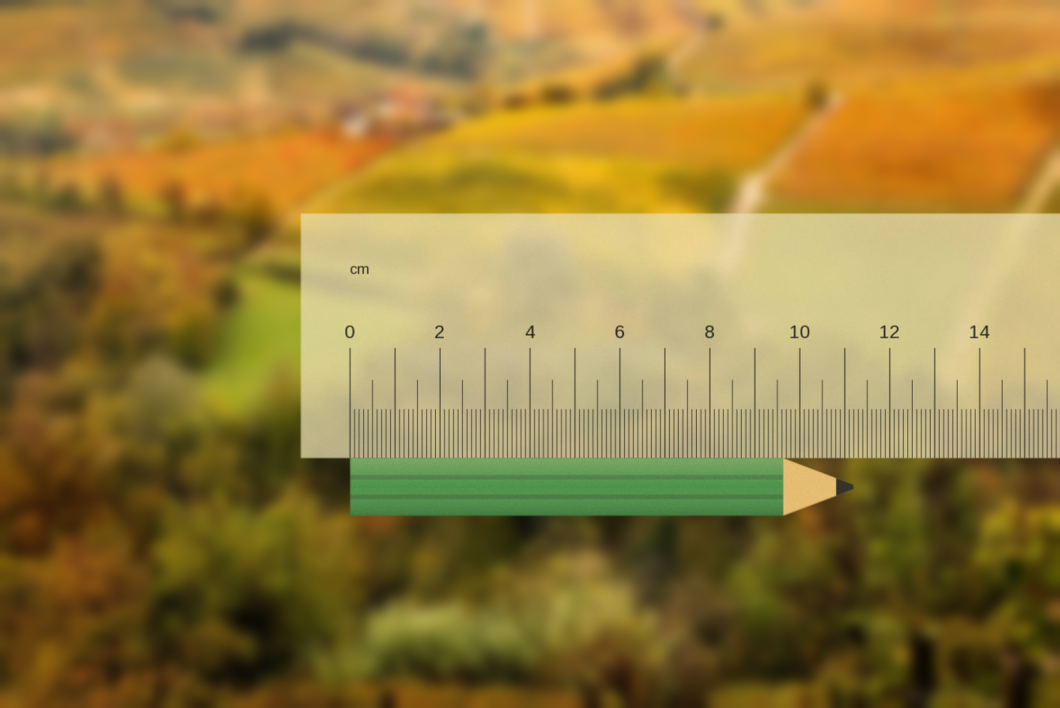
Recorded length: 11.2 cm
